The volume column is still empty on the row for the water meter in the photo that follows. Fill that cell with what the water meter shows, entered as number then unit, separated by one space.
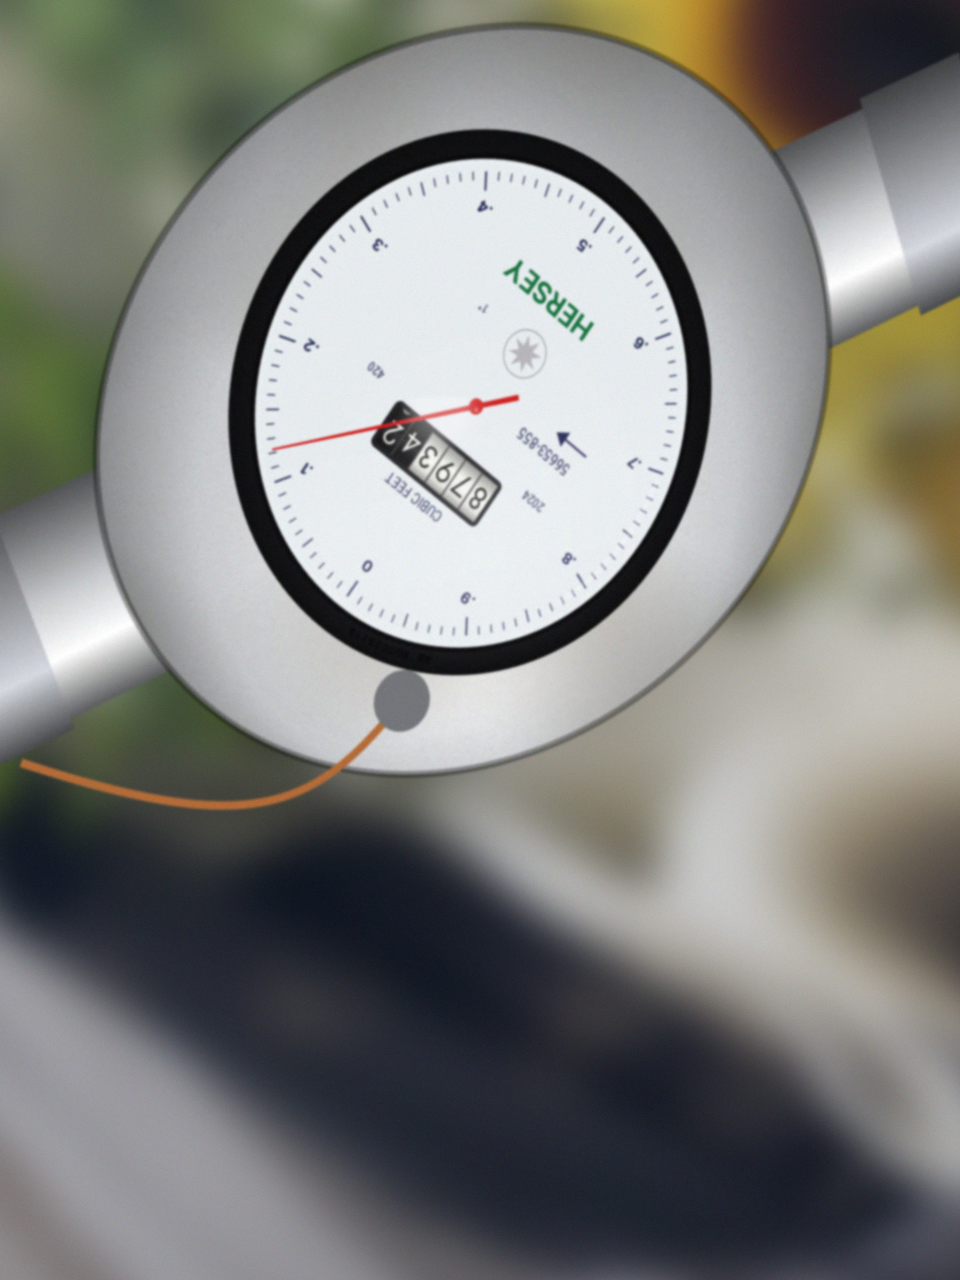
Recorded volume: 879342.12 ft³
